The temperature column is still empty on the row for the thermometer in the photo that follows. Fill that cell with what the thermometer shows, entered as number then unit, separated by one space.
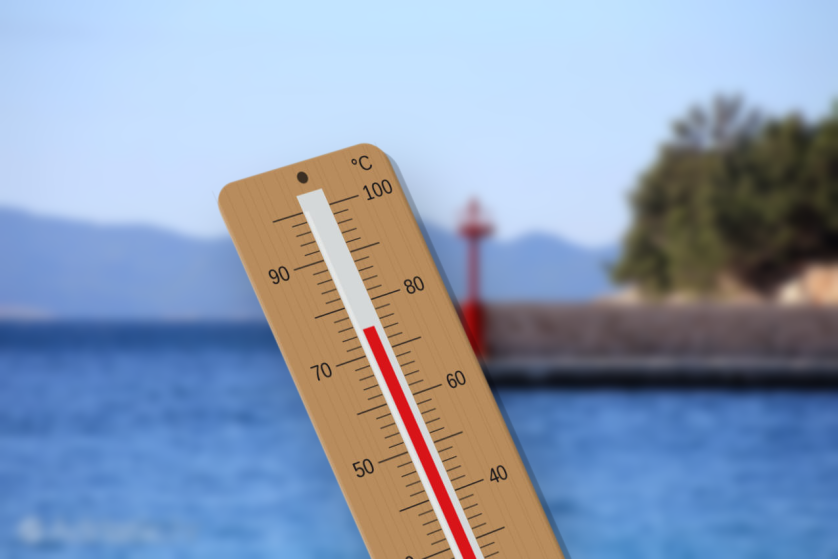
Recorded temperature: 75 °C
